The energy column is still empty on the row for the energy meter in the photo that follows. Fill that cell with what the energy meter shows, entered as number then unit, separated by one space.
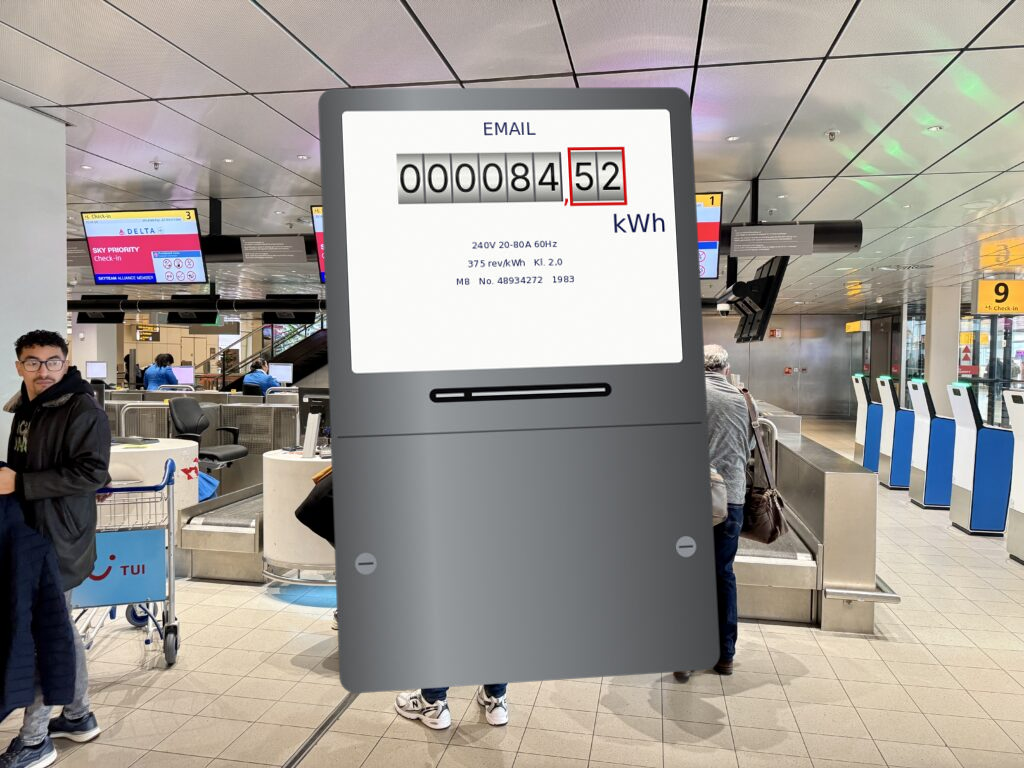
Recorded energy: 84.52 kWh
